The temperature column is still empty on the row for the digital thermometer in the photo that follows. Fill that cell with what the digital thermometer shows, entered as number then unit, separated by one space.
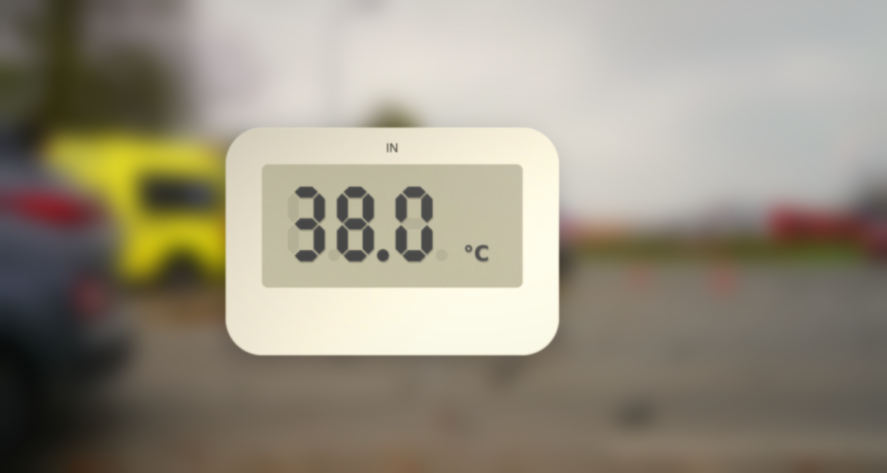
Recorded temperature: 38.0 °C
